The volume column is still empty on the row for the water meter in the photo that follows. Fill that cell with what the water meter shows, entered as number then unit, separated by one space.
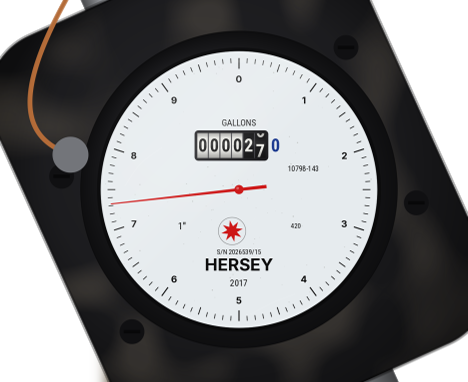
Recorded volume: 267.3 gal
